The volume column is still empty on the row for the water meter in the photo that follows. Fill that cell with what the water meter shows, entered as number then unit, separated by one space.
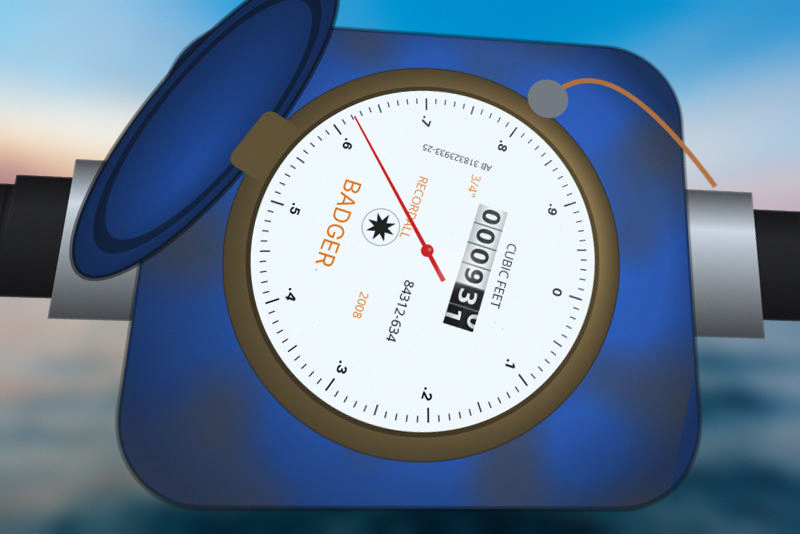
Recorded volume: 930.62 ft³
